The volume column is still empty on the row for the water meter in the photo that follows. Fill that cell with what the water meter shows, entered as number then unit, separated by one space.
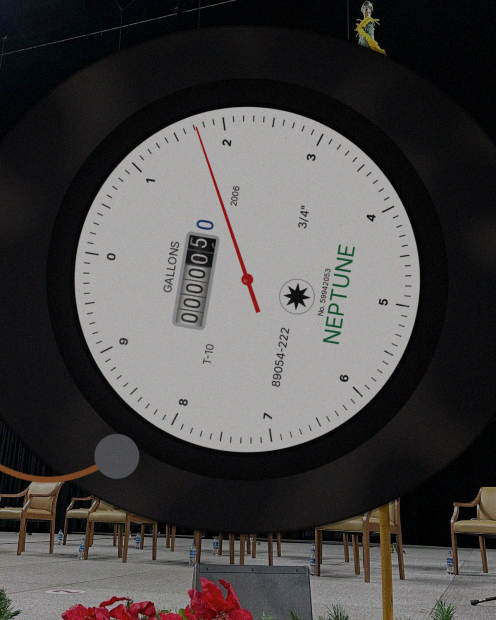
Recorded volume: 51.7 gal
